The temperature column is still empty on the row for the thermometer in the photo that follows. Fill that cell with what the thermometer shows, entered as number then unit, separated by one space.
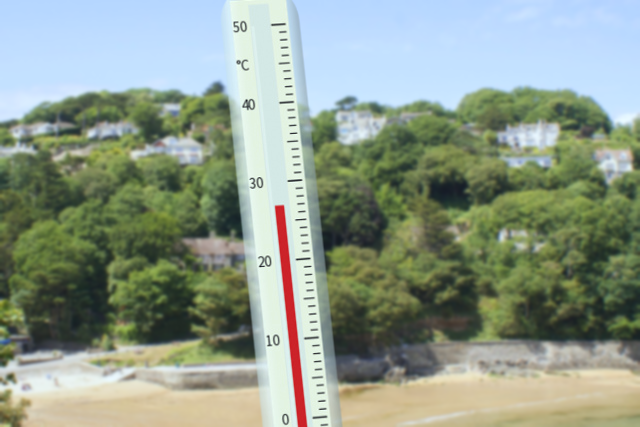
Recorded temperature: 27 °C
